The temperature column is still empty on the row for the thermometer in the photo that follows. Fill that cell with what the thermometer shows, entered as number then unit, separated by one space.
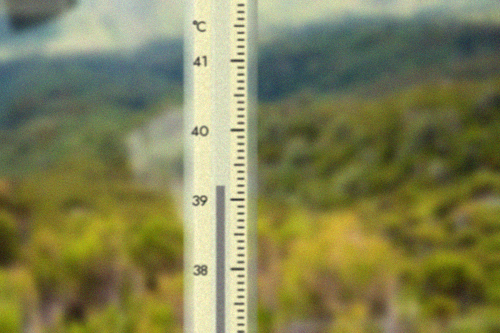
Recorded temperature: 39.2 °C
